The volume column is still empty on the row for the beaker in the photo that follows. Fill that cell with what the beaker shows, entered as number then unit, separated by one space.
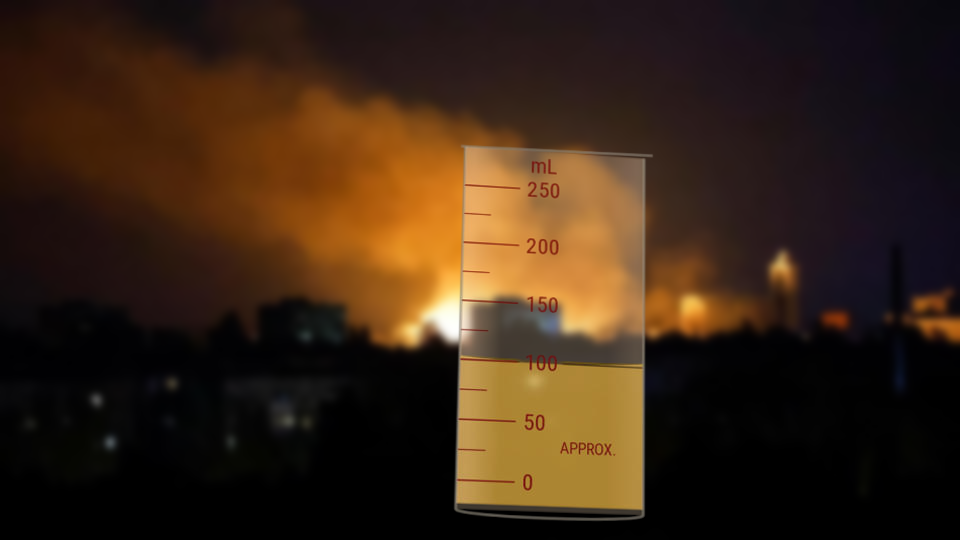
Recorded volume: 100 mL
